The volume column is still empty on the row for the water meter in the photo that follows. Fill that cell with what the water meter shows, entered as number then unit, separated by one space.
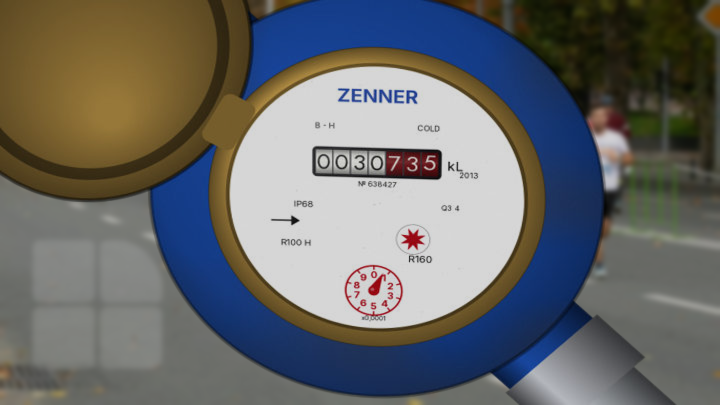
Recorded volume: 30.7350 kL
